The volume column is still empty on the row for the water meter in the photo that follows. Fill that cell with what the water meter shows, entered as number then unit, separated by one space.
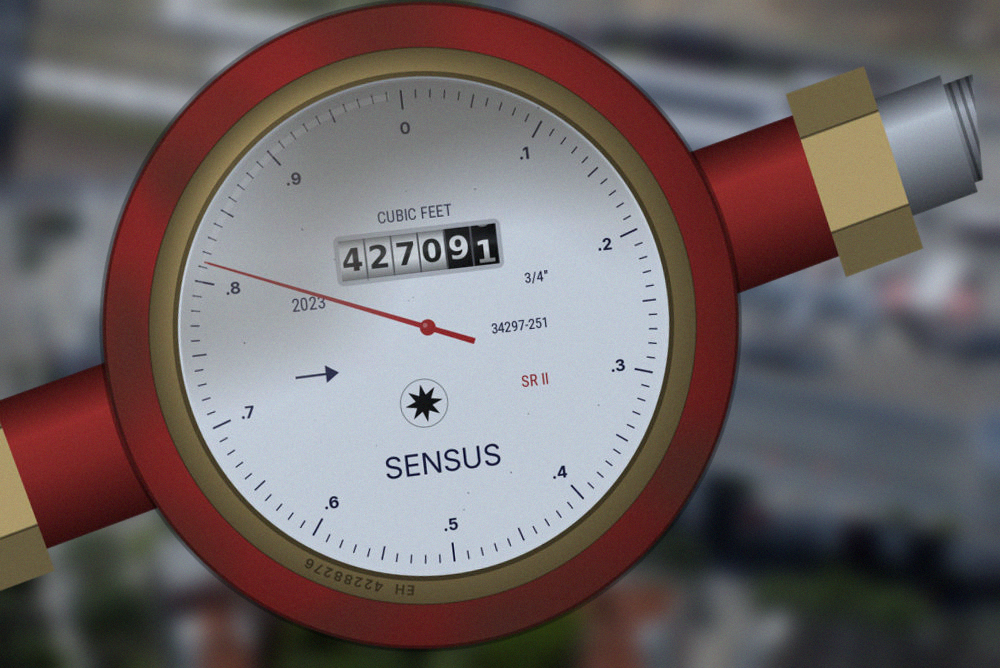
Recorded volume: 427090.81 ft³
